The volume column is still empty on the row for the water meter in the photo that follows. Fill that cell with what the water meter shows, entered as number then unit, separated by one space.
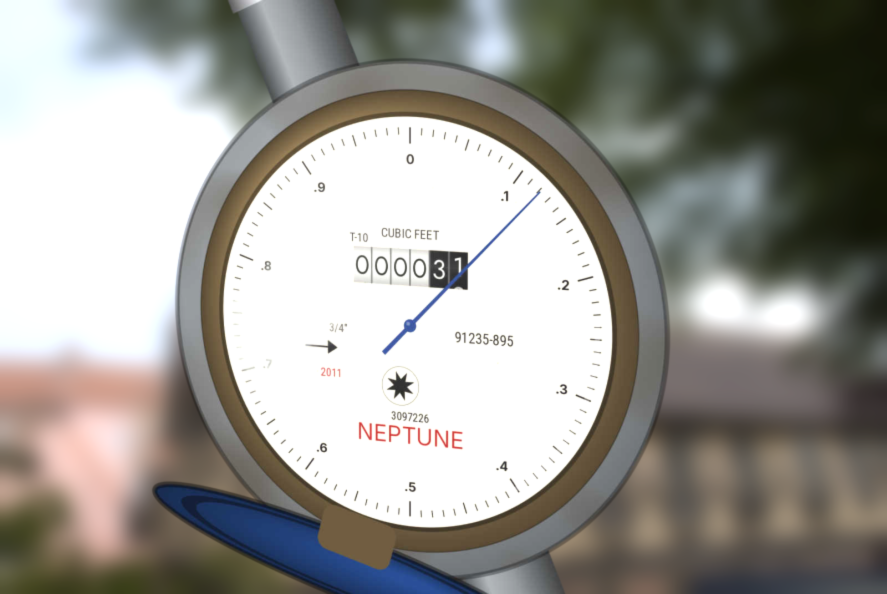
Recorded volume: 31.12 ft³
